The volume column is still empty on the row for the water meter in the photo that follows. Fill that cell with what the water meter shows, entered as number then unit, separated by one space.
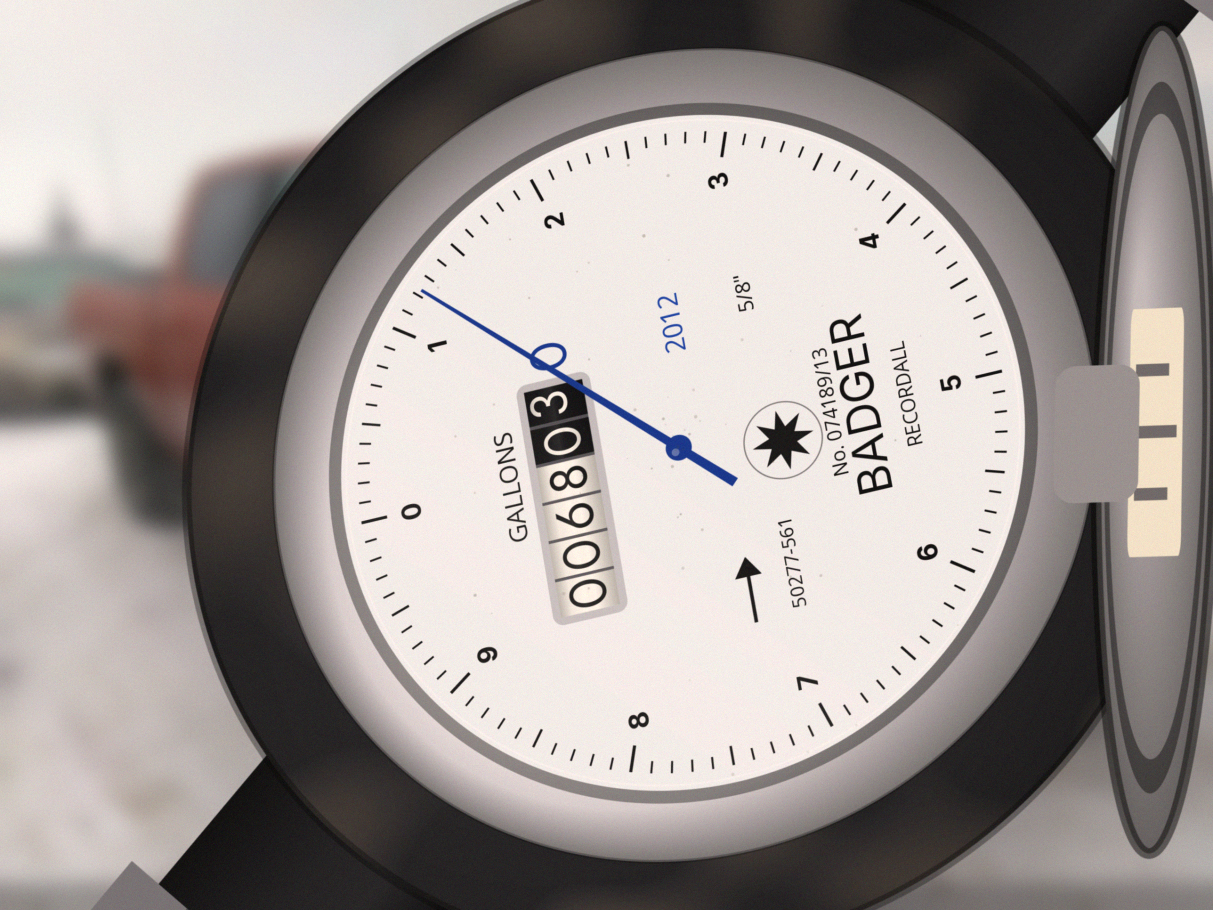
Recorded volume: 68031.2 gal
